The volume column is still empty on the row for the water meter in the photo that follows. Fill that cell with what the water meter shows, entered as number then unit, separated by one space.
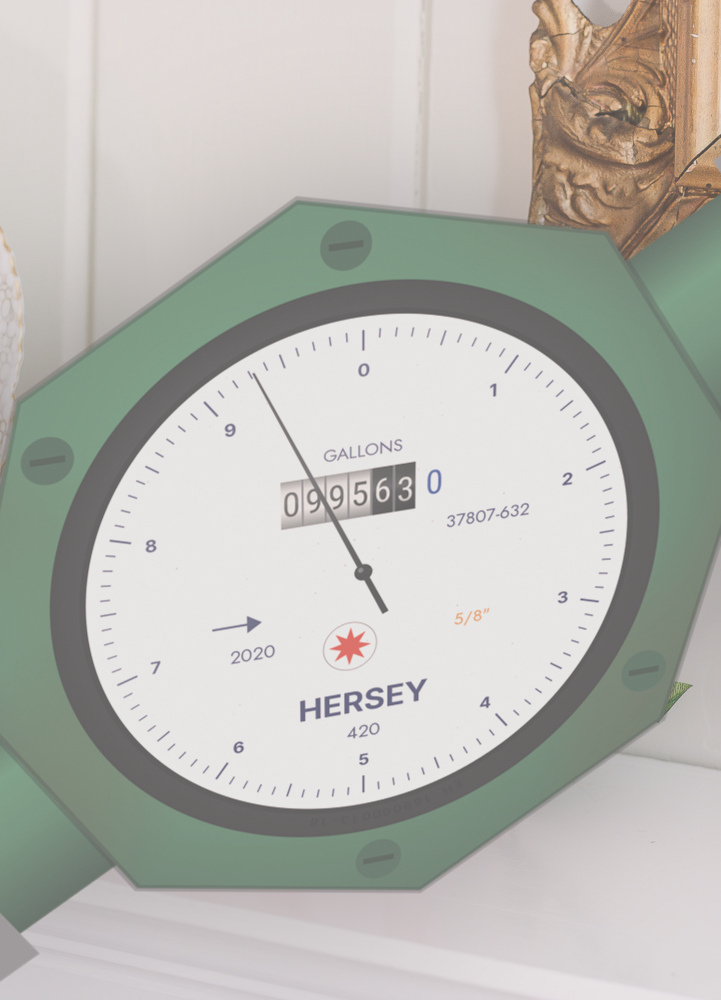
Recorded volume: 995629.3 gal
